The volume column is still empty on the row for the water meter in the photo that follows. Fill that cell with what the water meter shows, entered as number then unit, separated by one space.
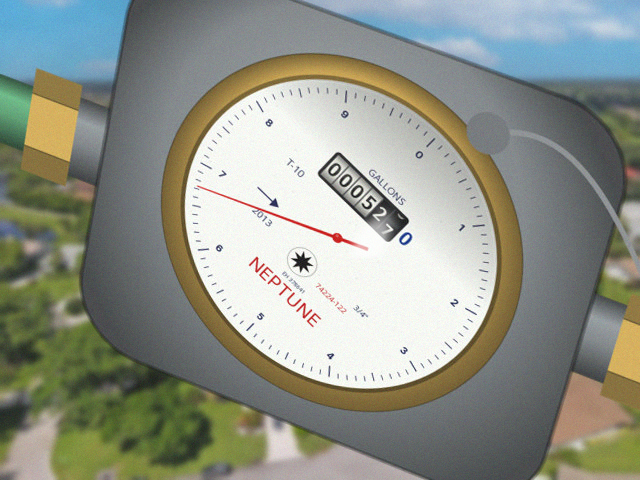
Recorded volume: 5266.7 gal
